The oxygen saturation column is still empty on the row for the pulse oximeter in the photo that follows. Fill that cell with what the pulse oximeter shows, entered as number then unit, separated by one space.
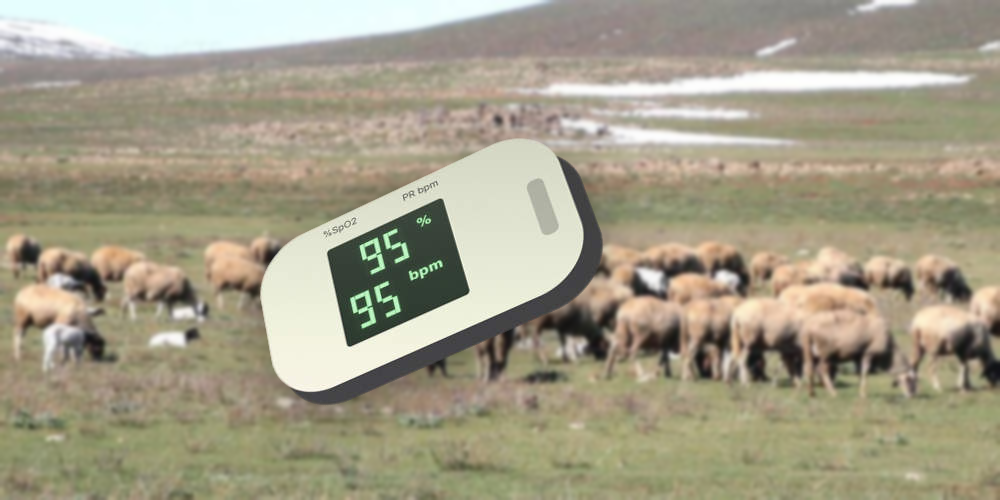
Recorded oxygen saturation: 95 %
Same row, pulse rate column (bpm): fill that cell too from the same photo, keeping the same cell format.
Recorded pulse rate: 95 bpm
